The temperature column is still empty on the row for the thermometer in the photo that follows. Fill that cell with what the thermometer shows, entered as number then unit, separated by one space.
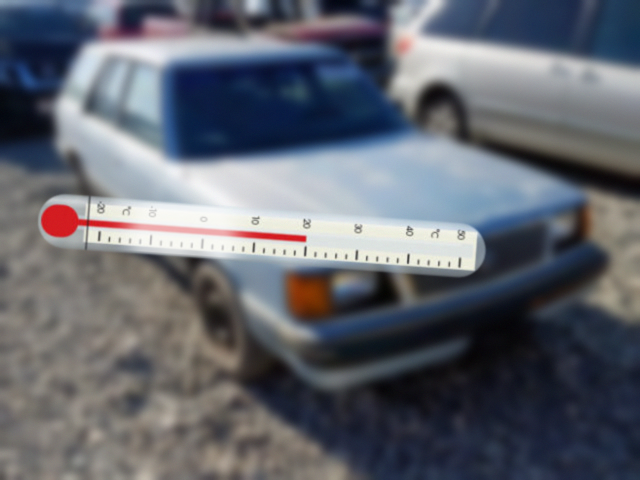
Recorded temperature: 20 °C
